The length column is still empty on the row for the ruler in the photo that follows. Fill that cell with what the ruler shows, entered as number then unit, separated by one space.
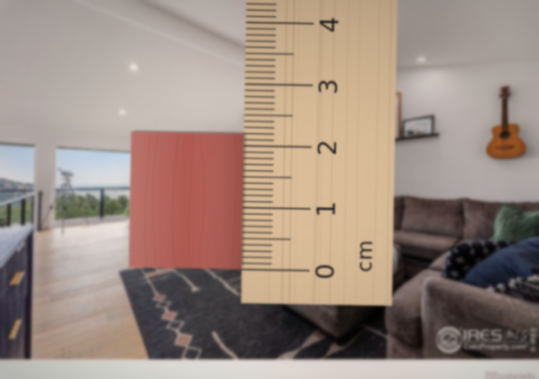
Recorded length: 2.2 cm
